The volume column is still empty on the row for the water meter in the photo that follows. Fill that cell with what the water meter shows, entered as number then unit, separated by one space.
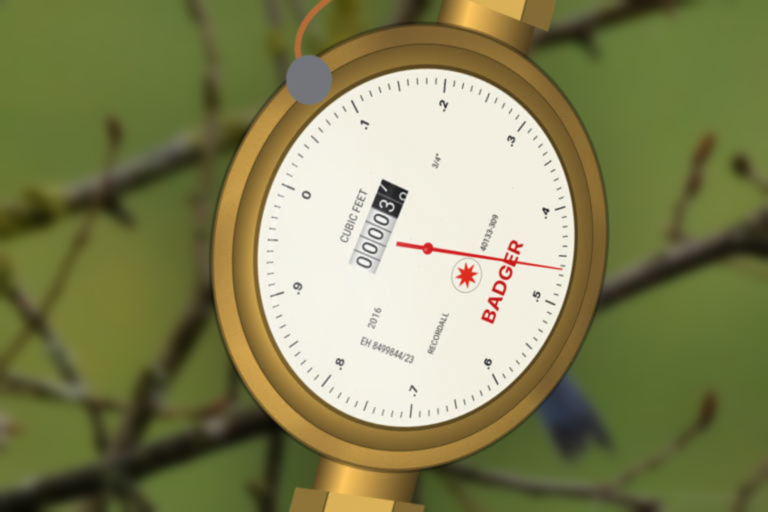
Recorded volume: 37.46 ft³
